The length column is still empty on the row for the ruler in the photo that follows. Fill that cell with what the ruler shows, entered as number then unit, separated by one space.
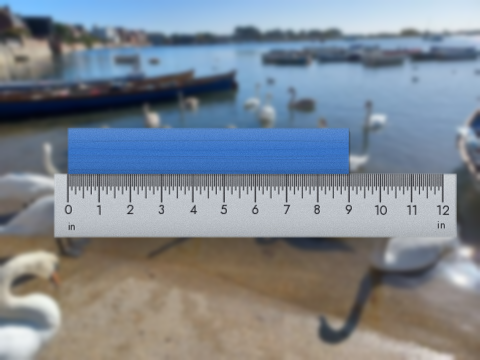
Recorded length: 9 in
